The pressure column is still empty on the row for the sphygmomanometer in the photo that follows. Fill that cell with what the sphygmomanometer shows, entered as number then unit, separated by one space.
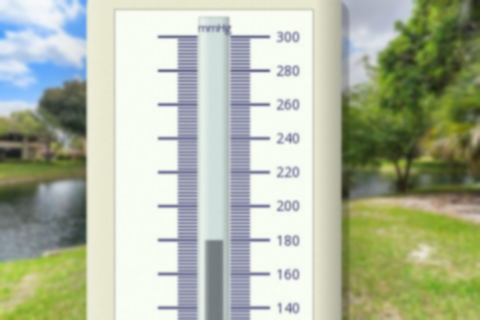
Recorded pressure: 180 mmHg
